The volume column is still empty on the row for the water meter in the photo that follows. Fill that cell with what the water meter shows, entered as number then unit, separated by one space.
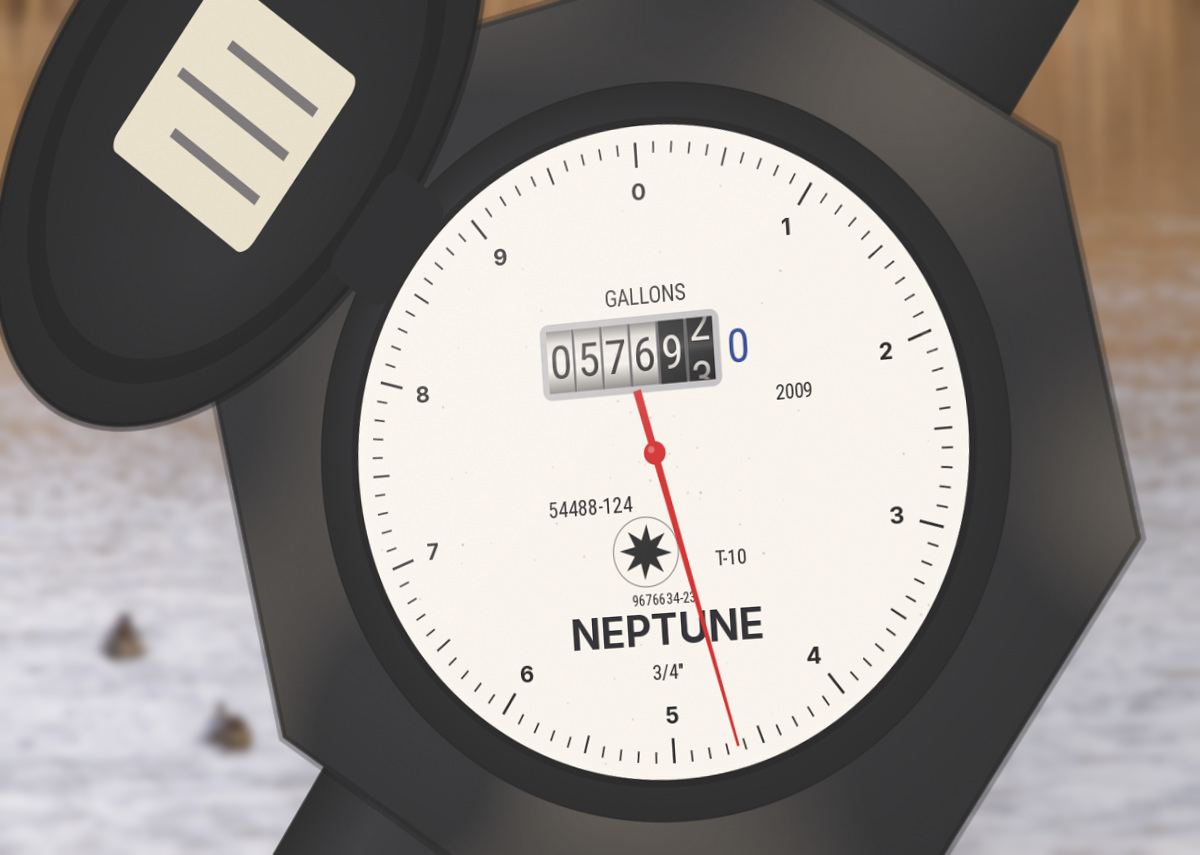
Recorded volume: 576924.6 gal
